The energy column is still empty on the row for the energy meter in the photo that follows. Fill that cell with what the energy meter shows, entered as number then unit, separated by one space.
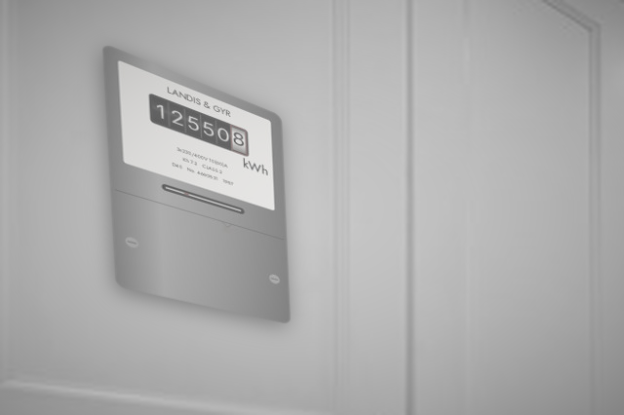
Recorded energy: 12550.8 kWh
